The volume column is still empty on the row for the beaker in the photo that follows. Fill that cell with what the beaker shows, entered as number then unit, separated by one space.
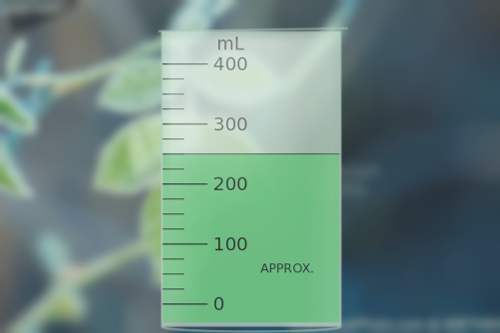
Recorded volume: 250 mL
